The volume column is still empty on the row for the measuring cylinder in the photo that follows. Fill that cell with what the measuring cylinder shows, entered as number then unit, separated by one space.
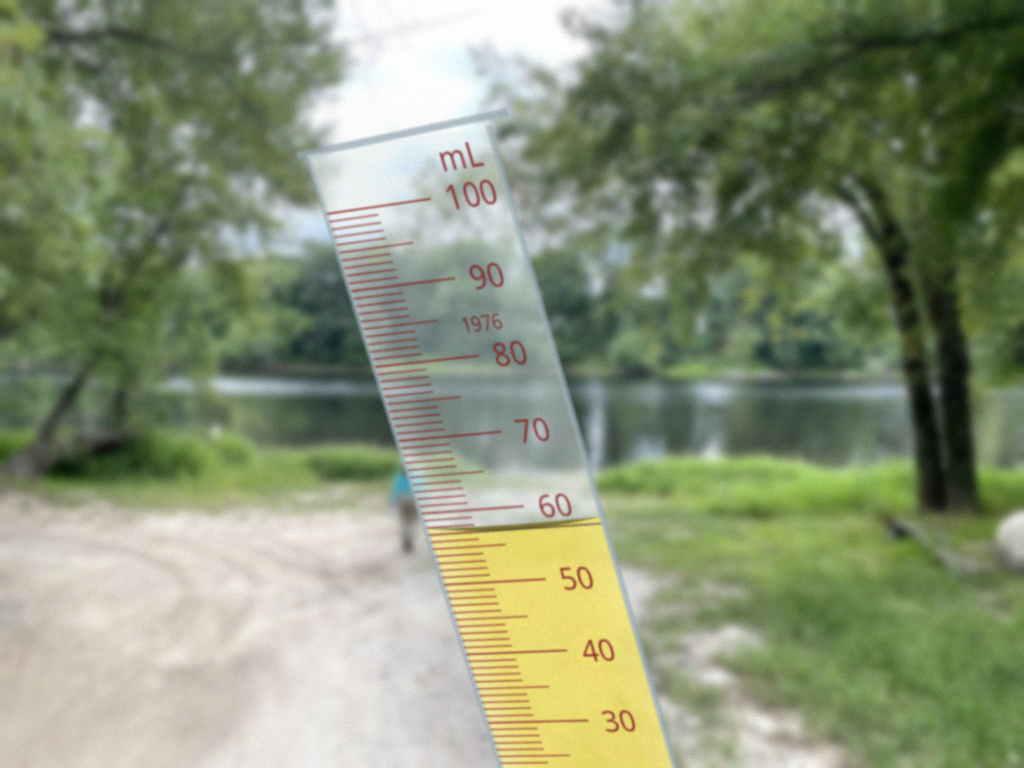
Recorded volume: 57 mL
